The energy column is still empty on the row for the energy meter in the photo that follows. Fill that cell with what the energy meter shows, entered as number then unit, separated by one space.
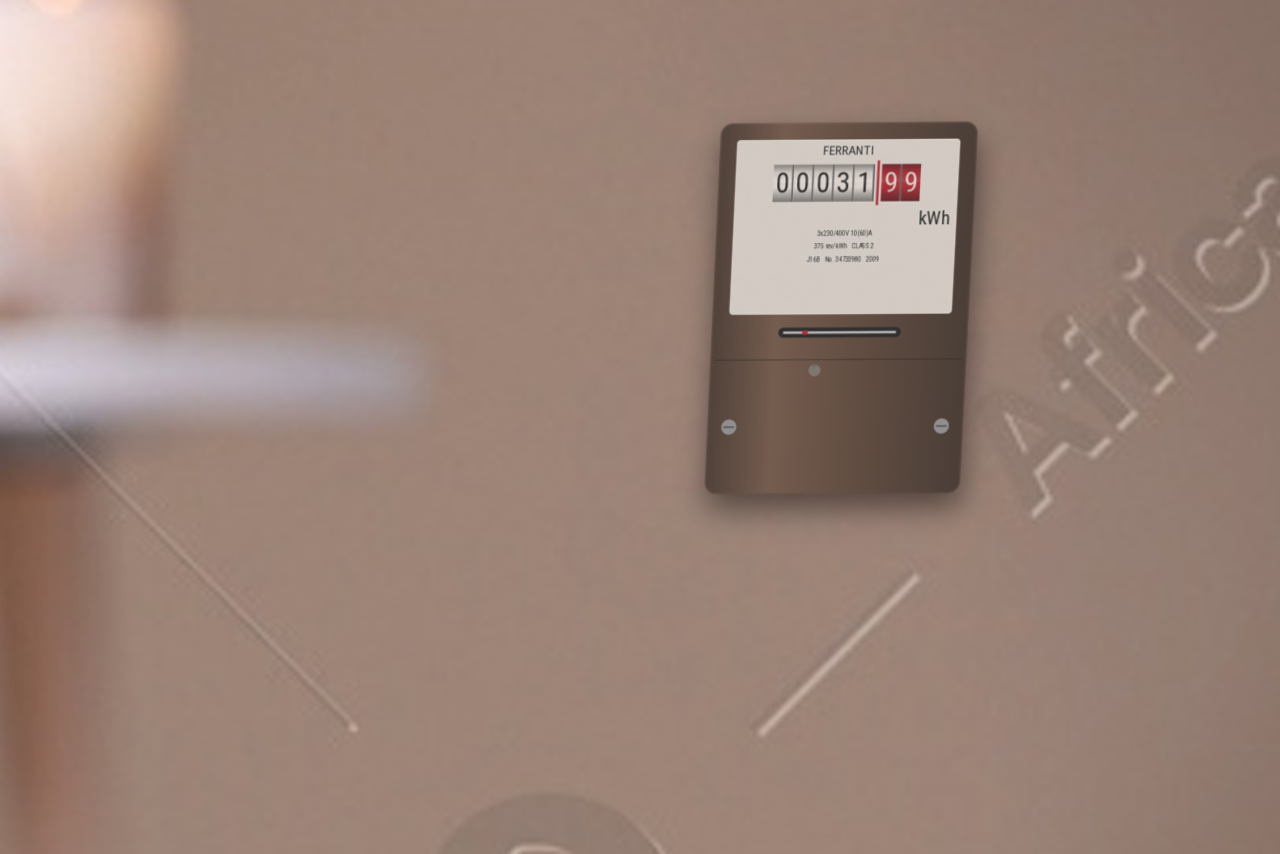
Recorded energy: 31.99 kWh
